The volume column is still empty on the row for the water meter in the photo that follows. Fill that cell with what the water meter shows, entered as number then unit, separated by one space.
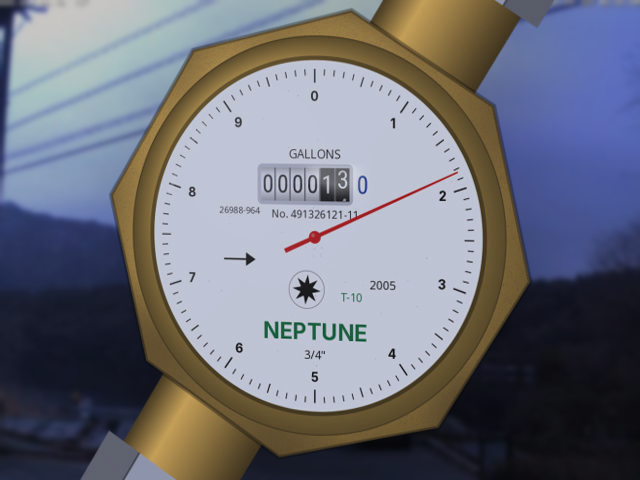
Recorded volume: 131.8 gal
